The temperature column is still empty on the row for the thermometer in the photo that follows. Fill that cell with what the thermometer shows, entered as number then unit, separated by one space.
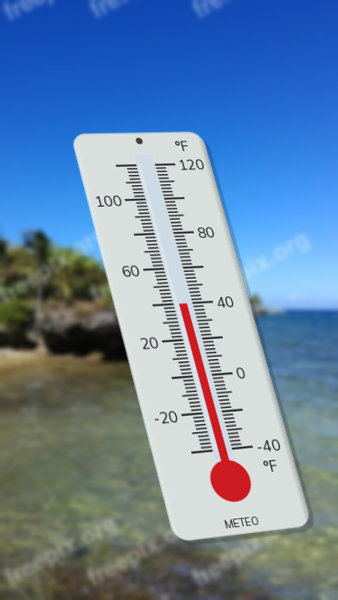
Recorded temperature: 40 °F
